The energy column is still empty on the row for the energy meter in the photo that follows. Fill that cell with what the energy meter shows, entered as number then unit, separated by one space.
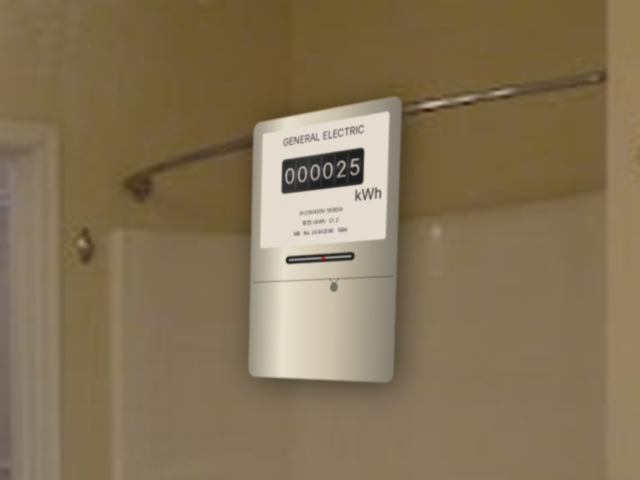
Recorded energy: 25 kWh
